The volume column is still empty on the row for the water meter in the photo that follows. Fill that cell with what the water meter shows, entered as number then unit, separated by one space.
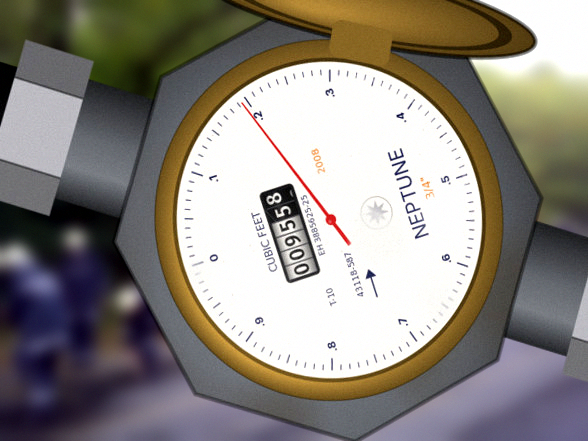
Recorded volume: 9558.19 ft³
